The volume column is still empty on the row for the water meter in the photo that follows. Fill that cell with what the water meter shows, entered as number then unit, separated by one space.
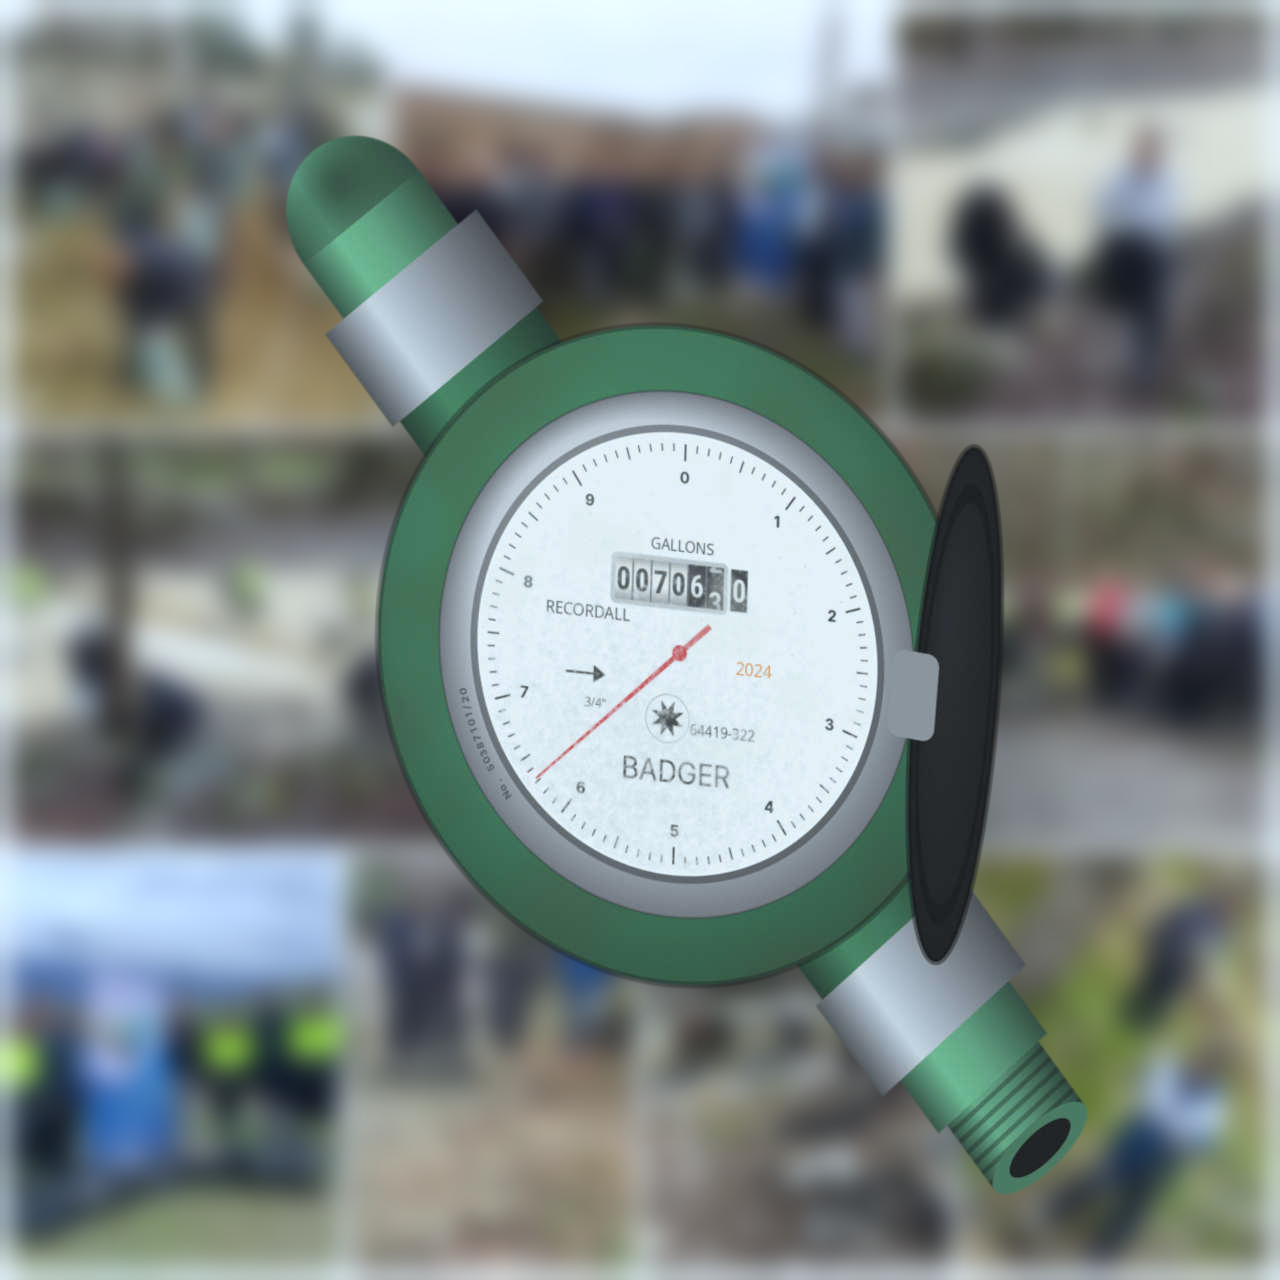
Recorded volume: 70626.3 gal
